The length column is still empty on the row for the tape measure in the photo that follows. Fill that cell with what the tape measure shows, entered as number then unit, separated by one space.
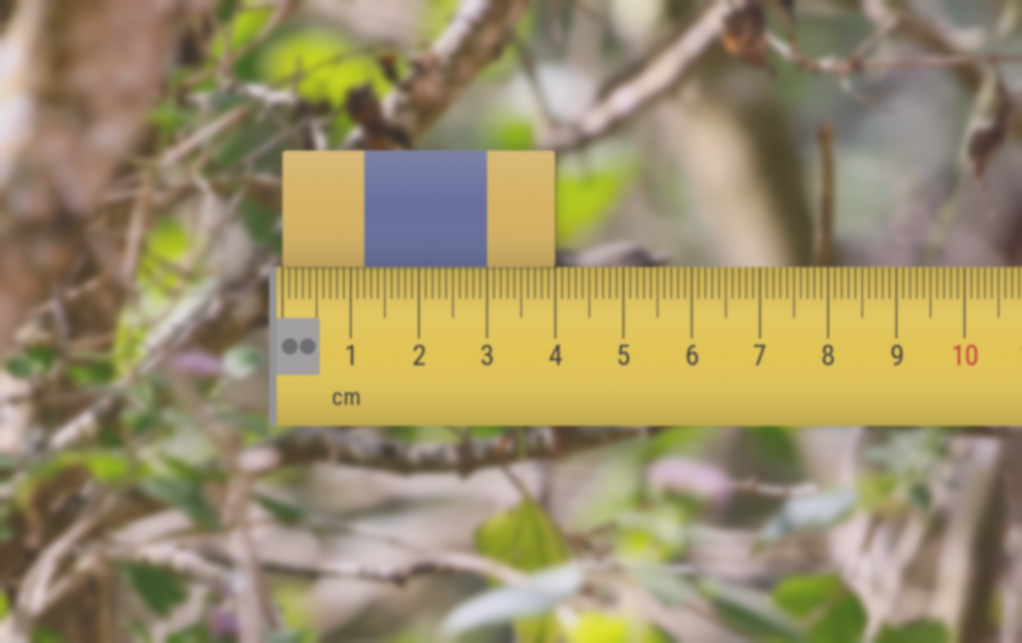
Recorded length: 4 cm
